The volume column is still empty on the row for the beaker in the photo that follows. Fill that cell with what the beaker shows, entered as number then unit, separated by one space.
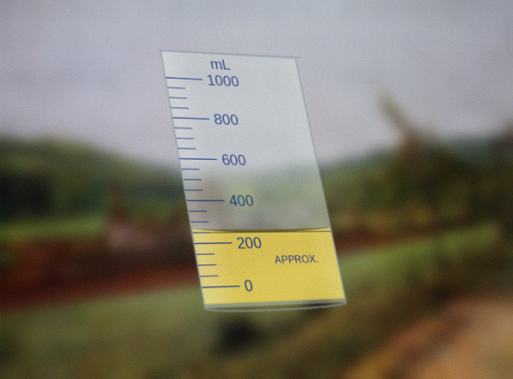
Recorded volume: 250 mL
